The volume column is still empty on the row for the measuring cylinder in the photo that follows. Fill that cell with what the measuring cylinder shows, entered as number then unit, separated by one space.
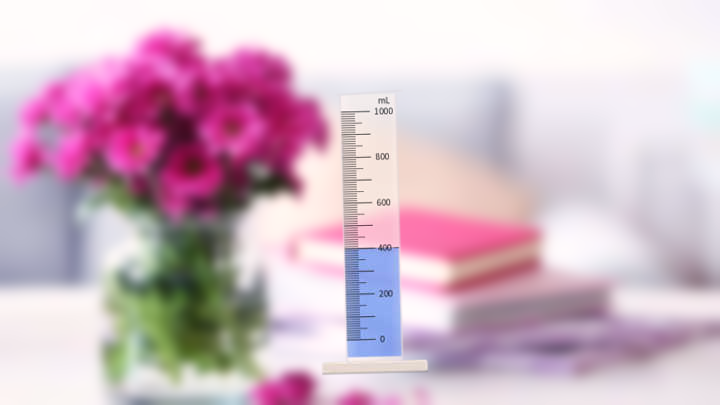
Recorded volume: 400 mL
